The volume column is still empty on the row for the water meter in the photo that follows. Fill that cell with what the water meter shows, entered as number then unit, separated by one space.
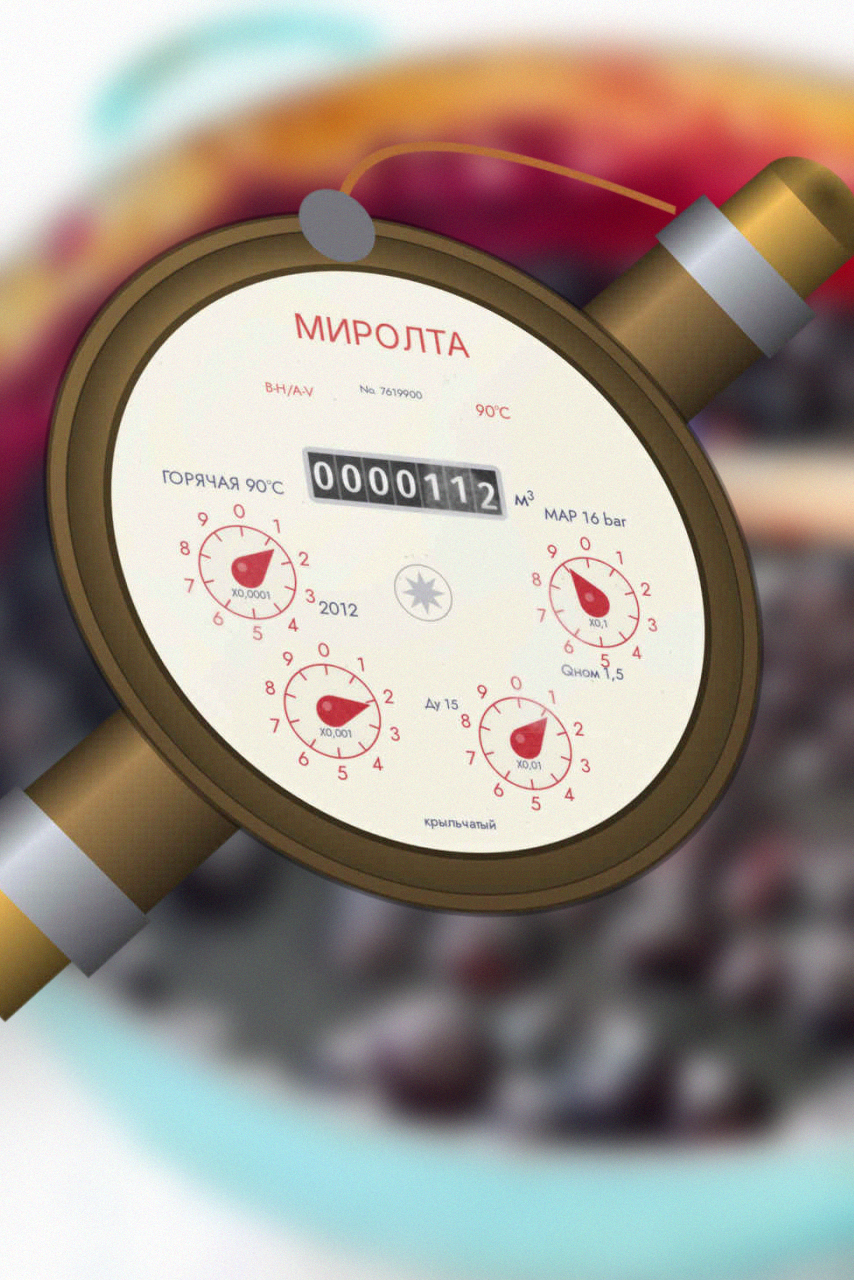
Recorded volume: 111.9121 m³
